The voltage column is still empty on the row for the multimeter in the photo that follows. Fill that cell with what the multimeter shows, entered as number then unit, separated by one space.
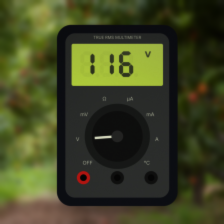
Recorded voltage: 116 V
